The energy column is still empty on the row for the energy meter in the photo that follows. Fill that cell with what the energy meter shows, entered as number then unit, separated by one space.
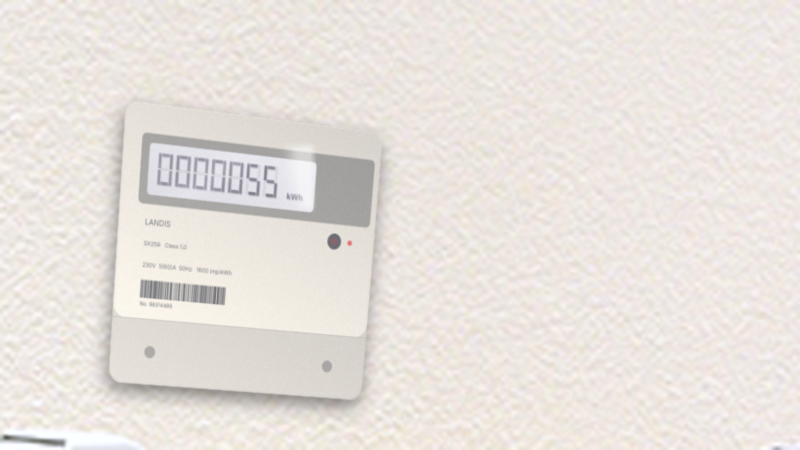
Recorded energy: 55 kWh
